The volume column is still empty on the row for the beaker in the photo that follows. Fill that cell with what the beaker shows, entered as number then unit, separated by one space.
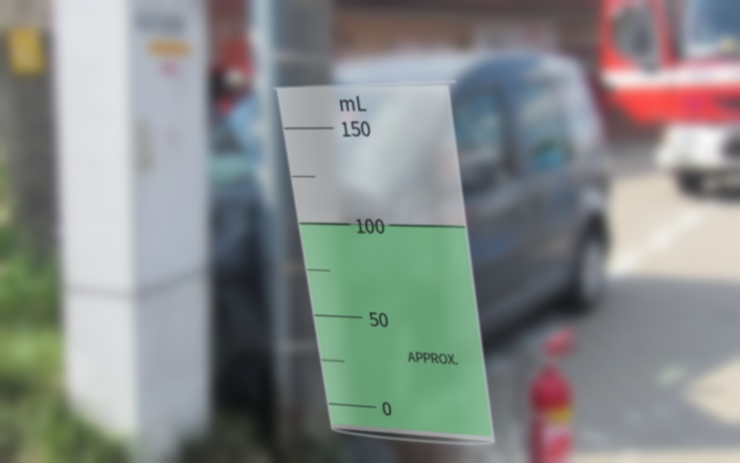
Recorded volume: 100 mL
